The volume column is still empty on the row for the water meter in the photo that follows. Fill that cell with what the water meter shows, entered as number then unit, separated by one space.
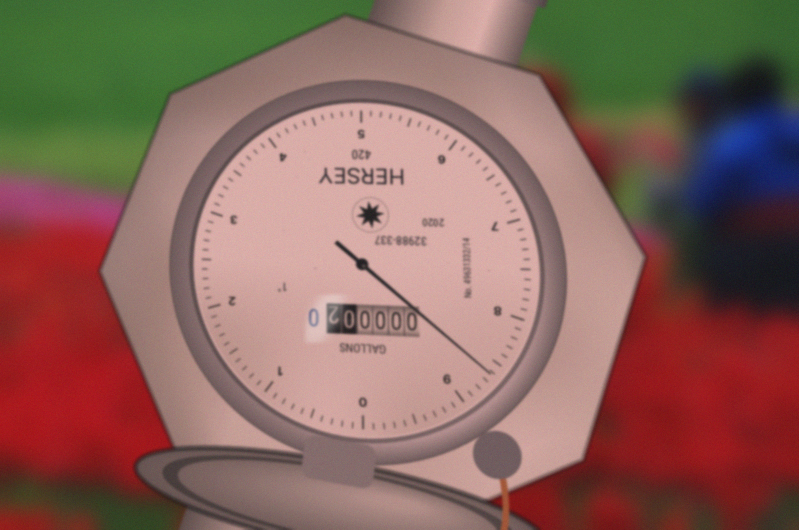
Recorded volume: 18.6 gal
